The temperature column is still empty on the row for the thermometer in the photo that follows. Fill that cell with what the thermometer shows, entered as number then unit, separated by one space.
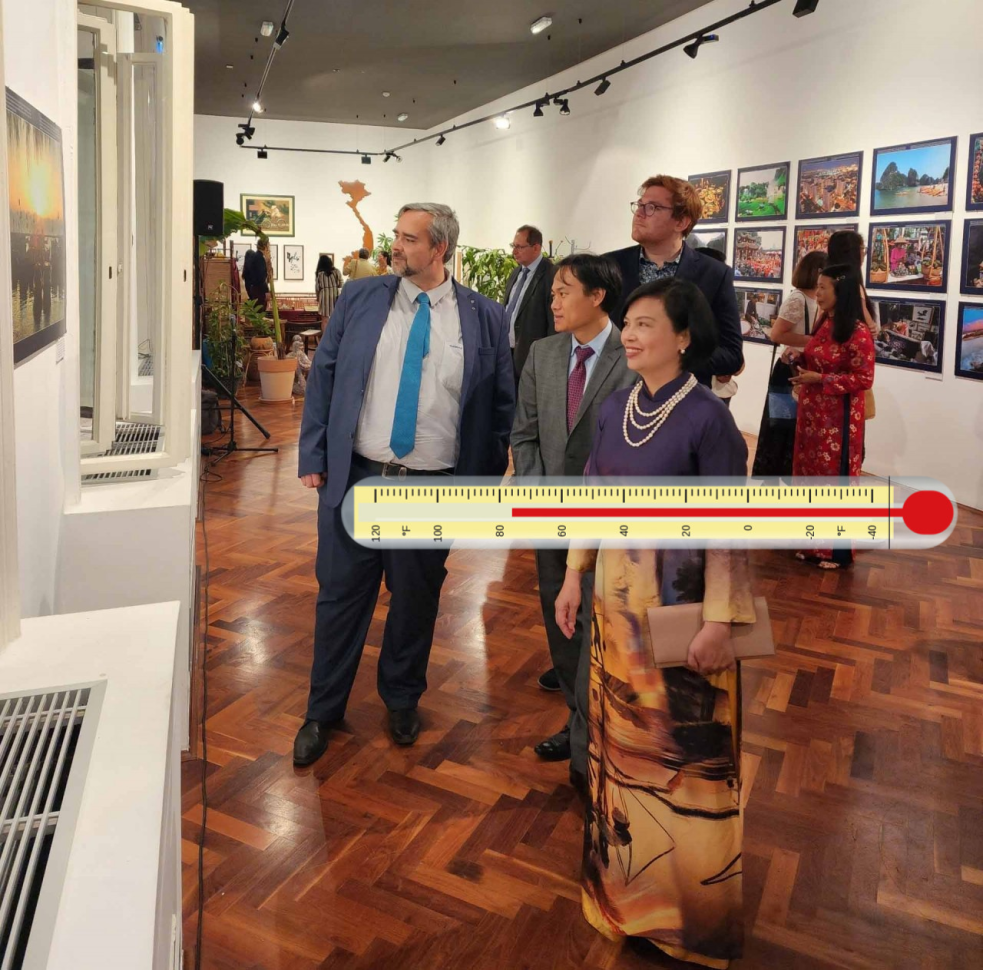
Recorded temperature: 76 °F
